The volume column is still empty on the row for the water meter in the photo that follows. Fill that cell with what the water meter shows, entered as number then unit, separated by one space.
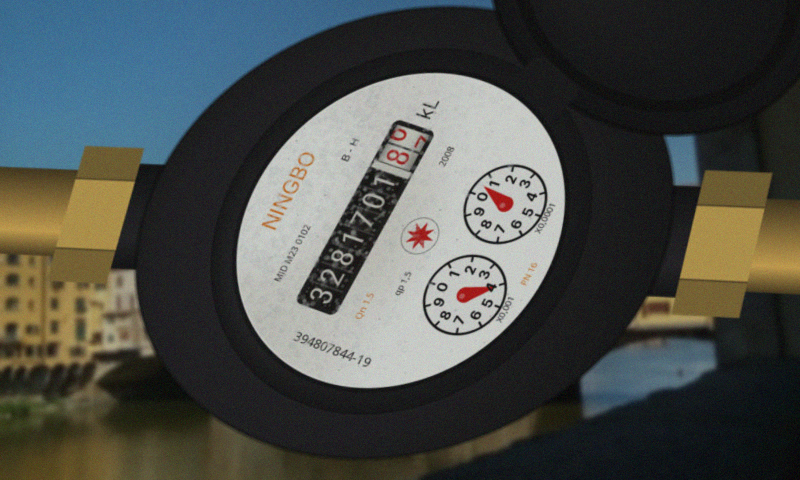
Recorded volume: 3281701.8640 kL
